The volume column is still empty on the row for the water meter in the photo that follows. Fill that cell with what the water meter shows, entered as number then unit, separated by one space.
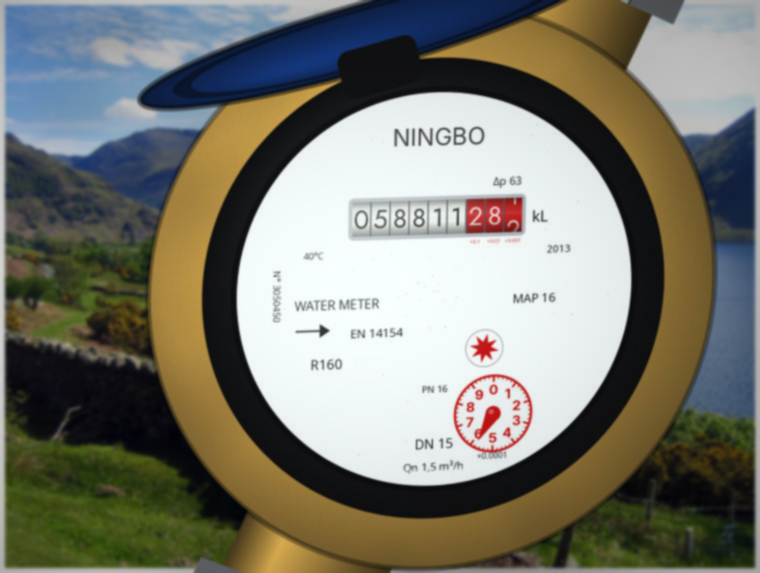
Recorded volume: 58811.2815 kL
